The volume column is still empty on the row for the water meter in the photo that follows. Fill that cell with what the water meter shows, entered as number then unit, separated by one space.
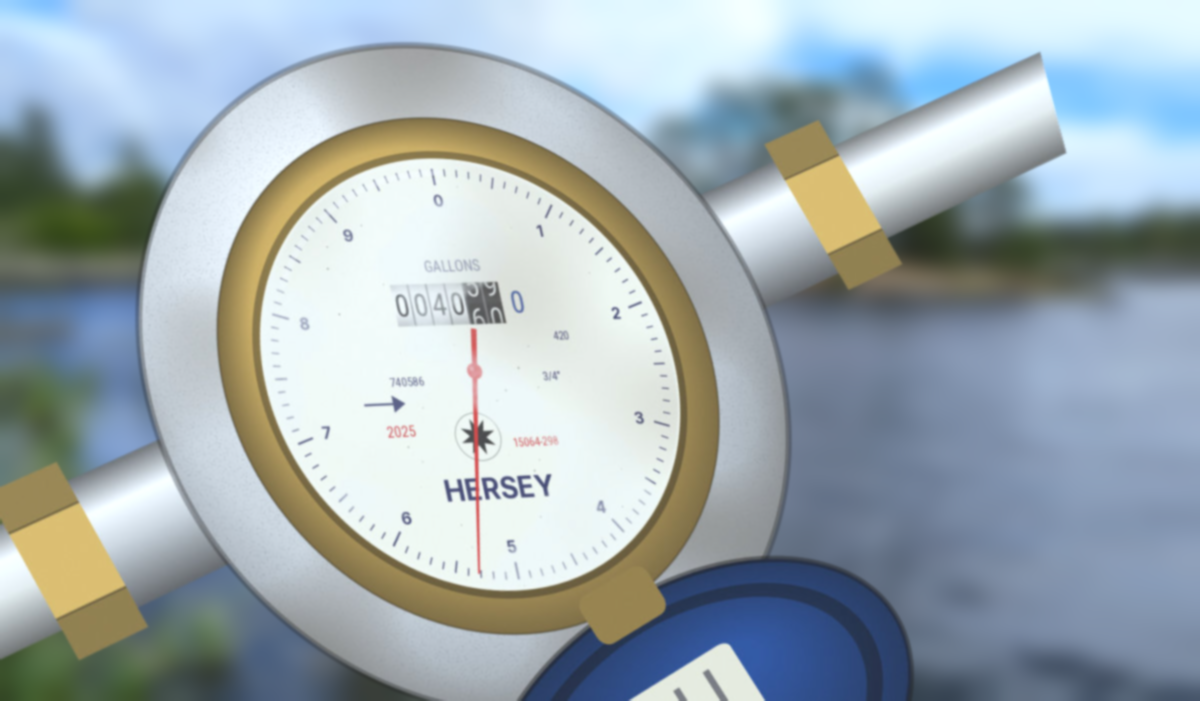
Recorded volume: 40595.3 gal
